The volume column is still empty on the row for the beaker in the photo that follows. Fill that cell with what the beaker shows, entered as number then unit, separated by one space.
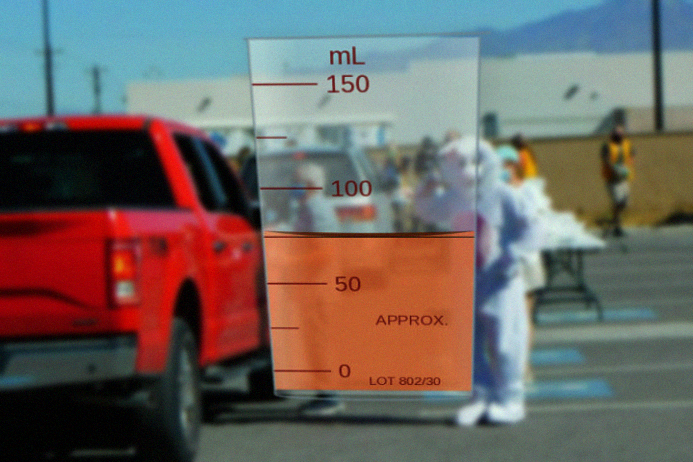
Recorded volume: 75 mL
